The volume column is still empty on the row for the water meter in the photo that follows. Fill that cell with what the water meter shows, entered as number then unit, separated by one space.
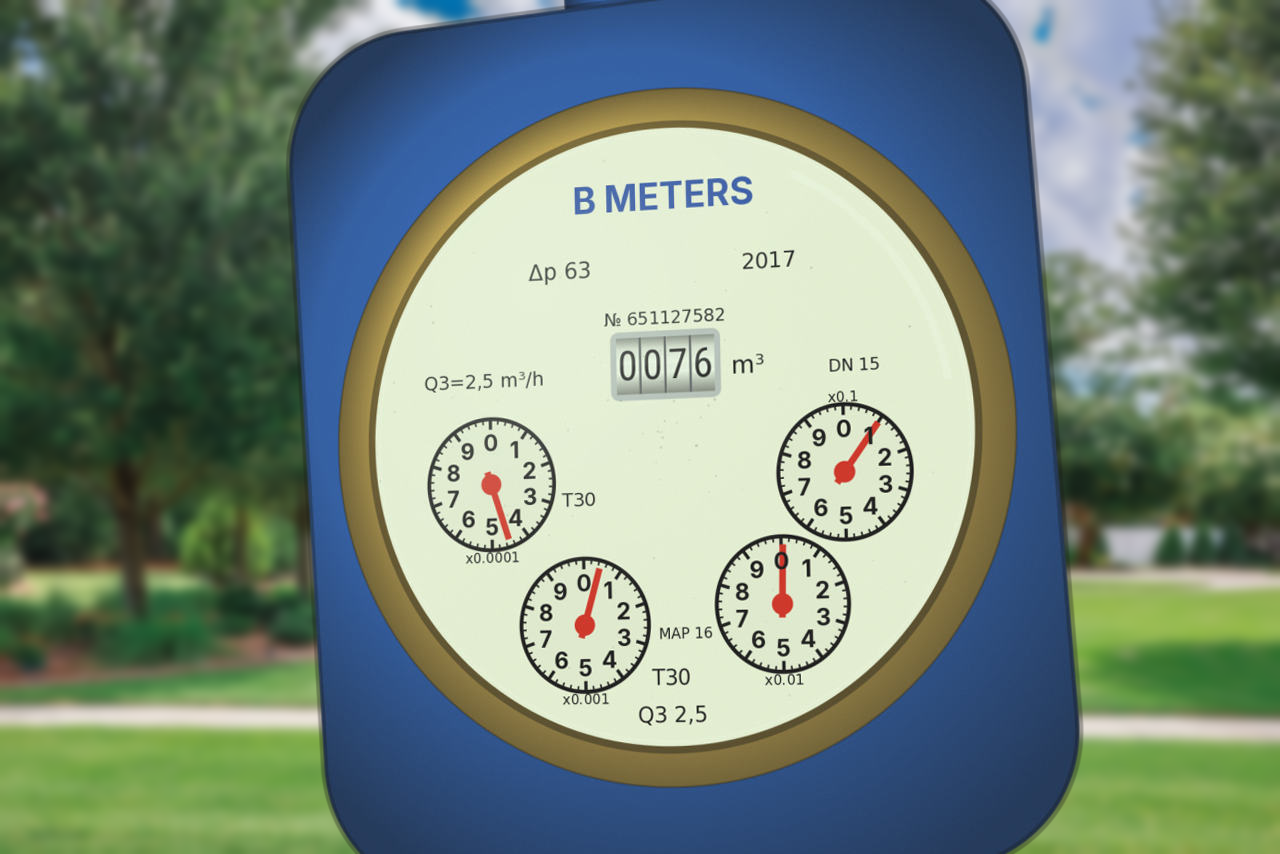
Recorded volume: 76.1004 m³
